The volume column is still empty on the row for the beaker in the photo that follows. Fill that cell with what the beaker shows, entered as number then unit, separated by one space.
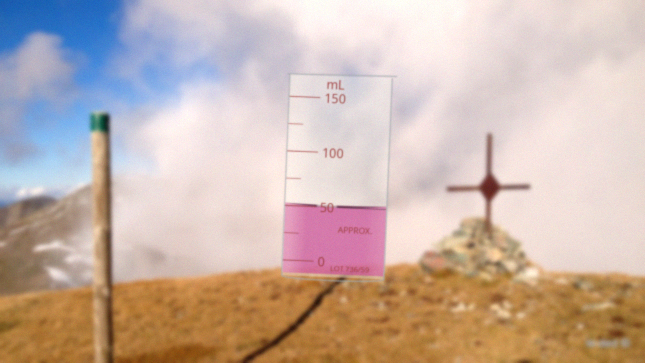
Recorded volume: 50 mL
